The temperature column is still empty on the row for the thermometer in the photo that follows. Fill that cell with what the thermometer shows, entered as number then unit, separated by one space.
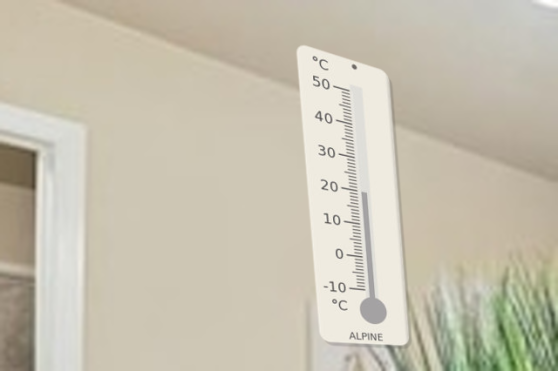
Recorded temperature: 20 °C
